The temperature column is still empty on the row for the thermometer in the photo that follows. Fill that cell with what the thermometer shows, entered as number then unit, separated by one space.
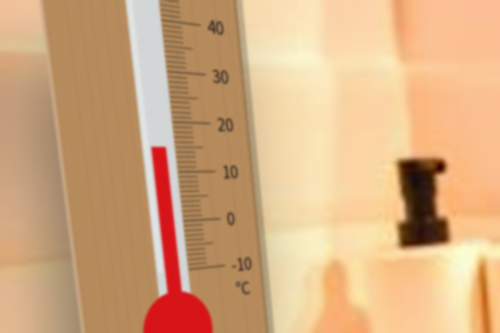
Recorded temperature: 15 °C
